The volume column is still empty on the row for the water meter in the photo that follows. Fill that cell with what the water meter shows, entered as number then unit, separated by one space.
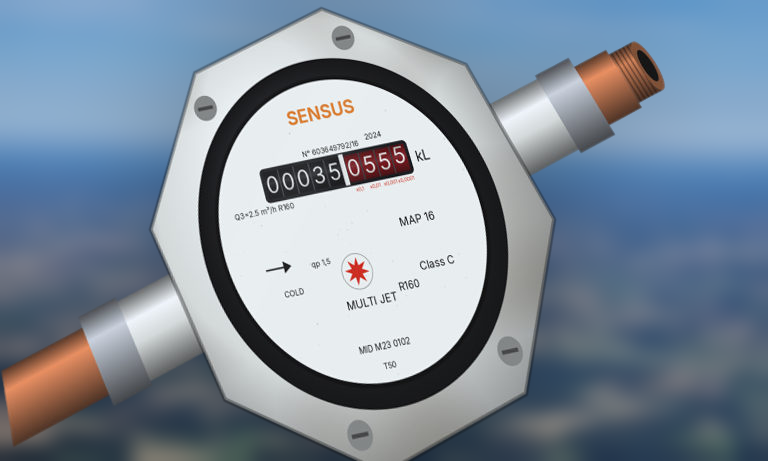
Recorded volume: 35.0555 kL
